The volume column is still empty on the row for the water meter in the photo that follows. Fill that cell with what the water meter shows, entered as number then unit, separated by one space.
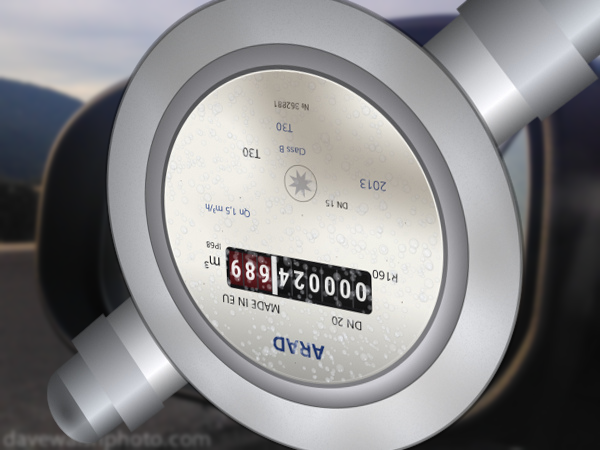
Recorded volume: 24.689 m³
